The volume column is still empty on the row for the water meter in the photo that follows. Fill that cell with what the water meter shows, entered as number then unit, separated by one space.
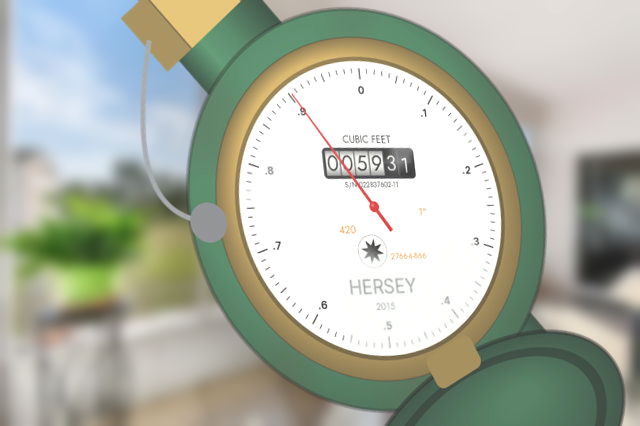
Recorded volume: 5930.90 ft³
